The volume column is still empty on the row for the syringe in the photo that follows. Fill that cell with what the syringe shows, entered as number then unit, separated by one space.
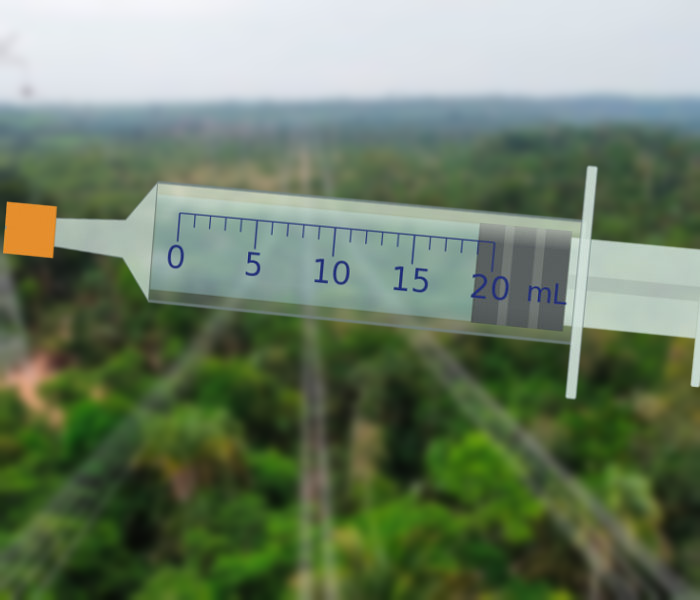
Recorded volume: 19 mL
